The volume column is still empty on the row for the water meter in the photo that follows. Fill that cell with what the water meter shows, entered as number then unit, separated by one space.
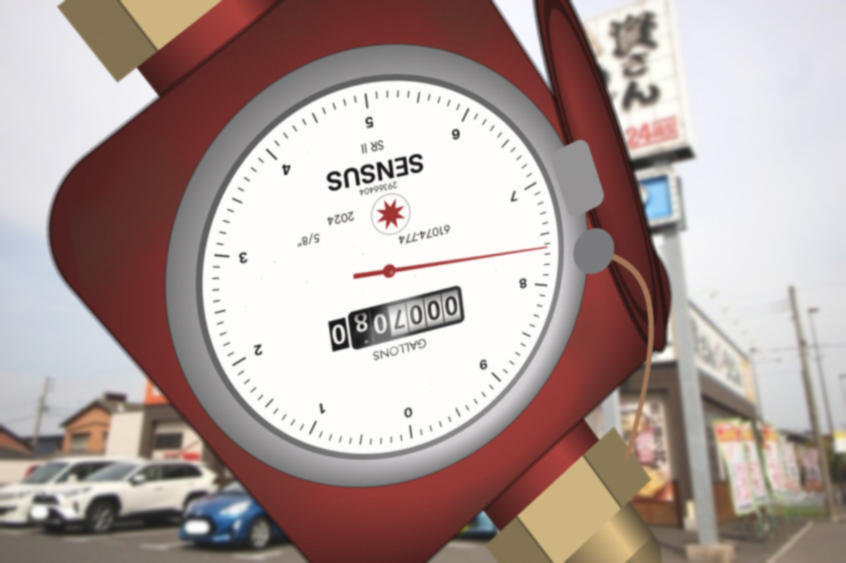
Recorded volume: 7077.6 gal
